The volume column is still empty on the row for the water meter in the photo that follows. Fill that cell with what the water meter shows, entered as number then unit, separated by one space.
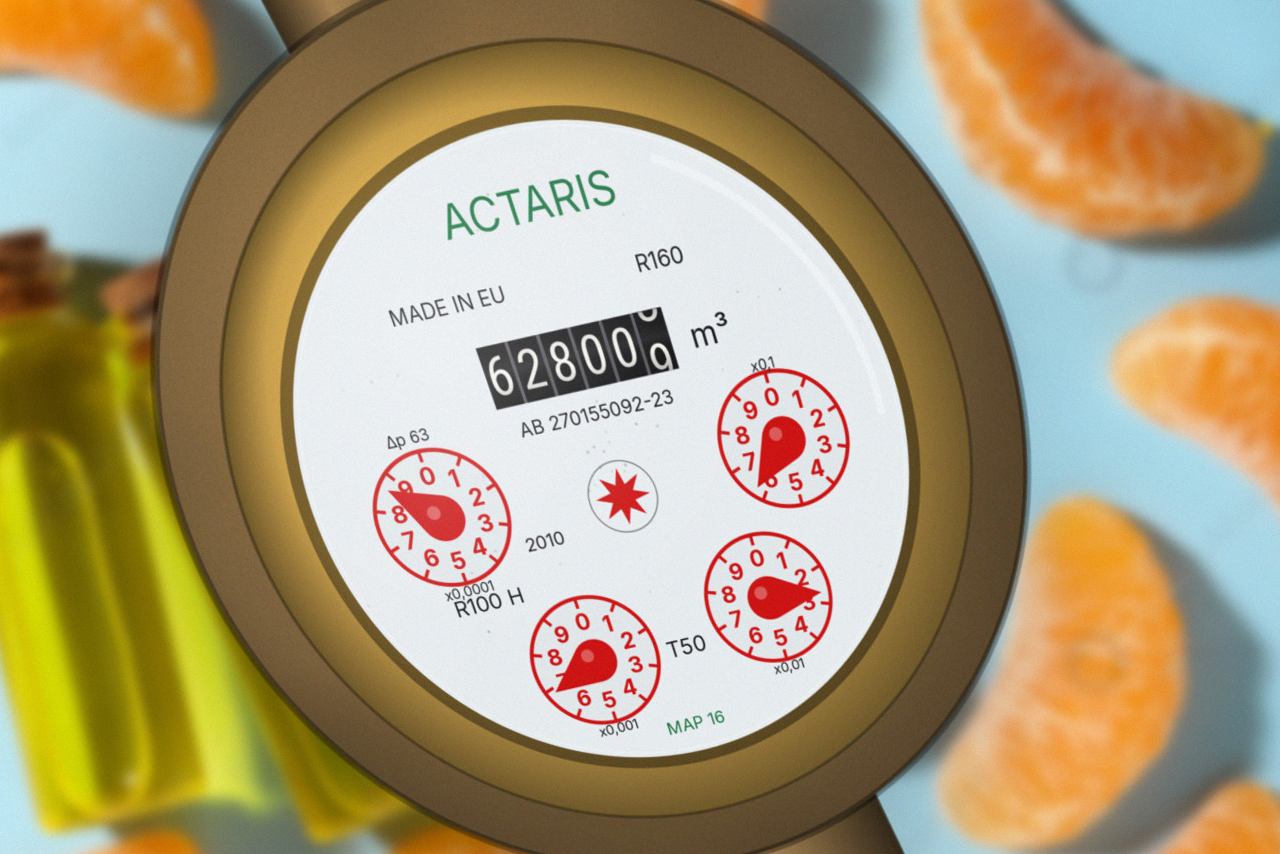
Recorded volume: 628008.6268 m³
